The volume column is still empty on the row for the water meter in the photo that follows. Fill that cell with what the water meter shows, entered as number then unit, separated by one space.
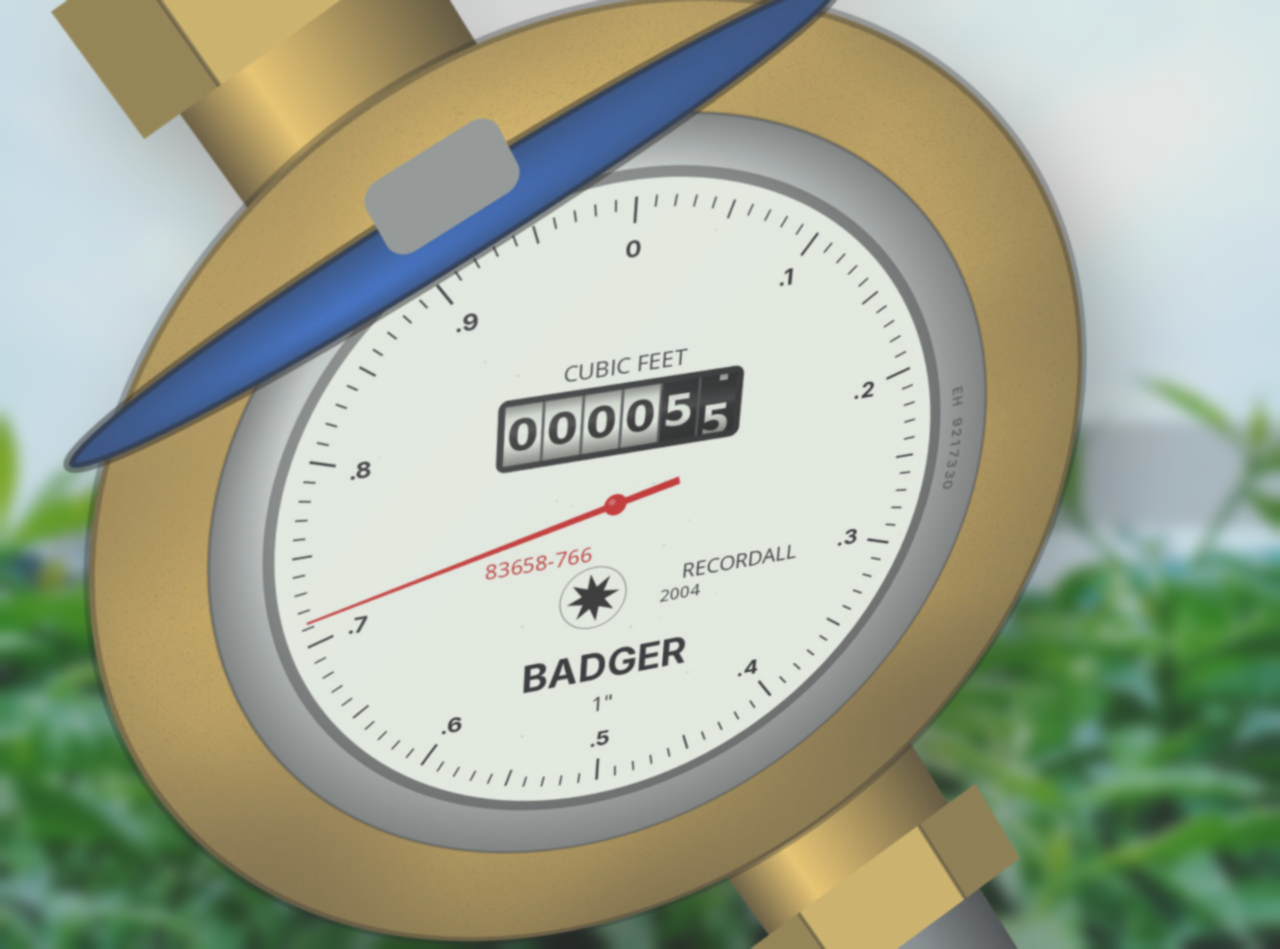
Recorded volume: 54.71 ft³
